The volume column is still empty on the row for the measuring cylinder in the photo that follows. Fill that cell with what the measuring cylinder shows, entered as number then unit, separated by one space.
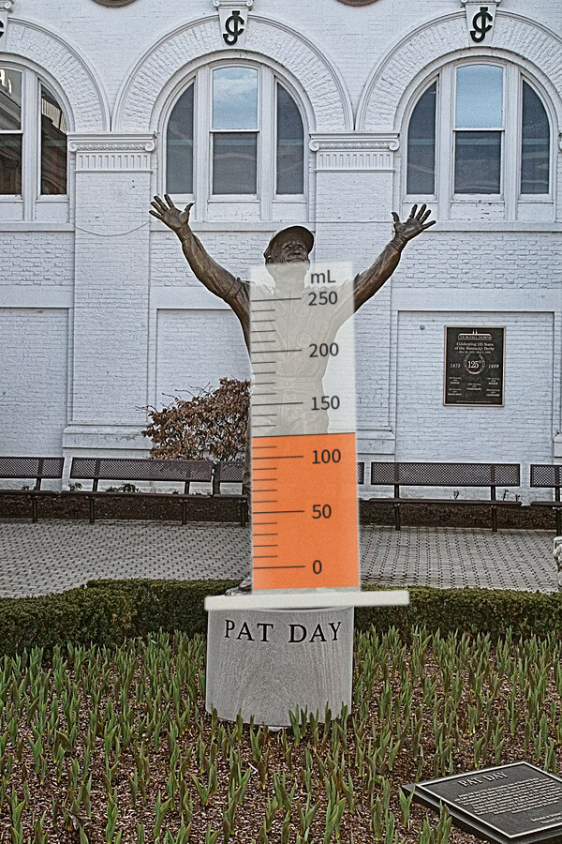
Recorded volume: 120 mL
